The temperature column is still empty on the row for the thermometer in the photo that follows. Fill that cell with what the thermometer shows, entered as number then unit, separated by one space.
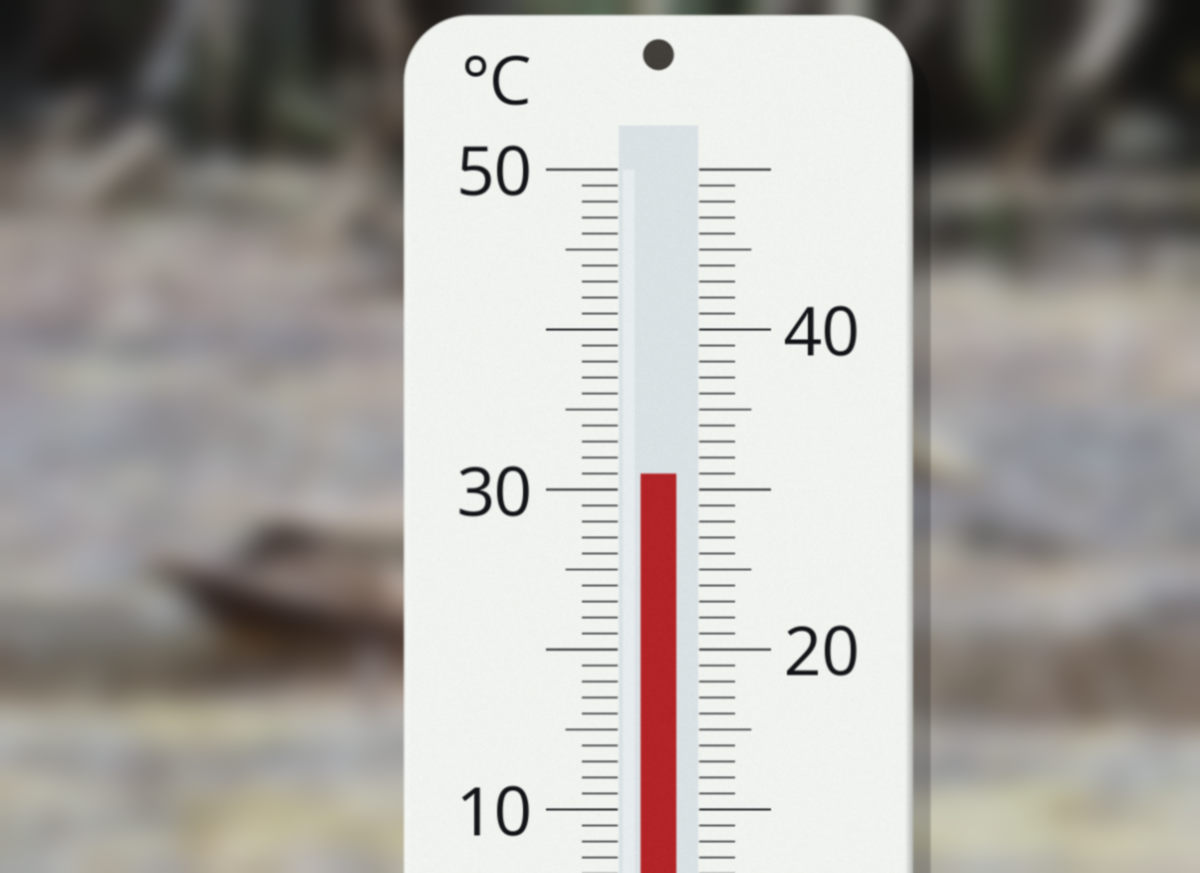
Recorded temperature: 31 °C
